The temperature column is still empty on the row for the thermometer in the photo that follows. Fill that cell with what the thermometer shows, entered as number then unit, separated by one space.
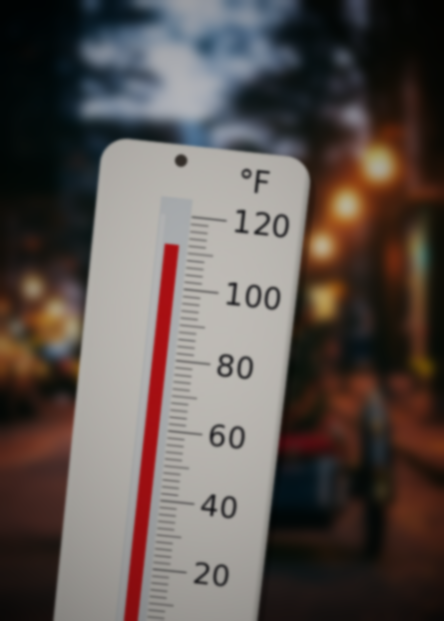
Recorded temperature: 112 °F
